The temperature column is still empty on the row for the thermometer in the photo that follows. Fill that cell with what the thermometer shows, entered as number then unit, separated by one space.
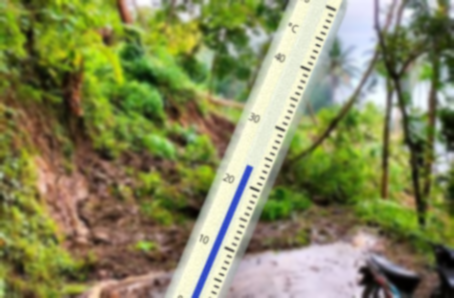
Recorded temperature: 23 °C
